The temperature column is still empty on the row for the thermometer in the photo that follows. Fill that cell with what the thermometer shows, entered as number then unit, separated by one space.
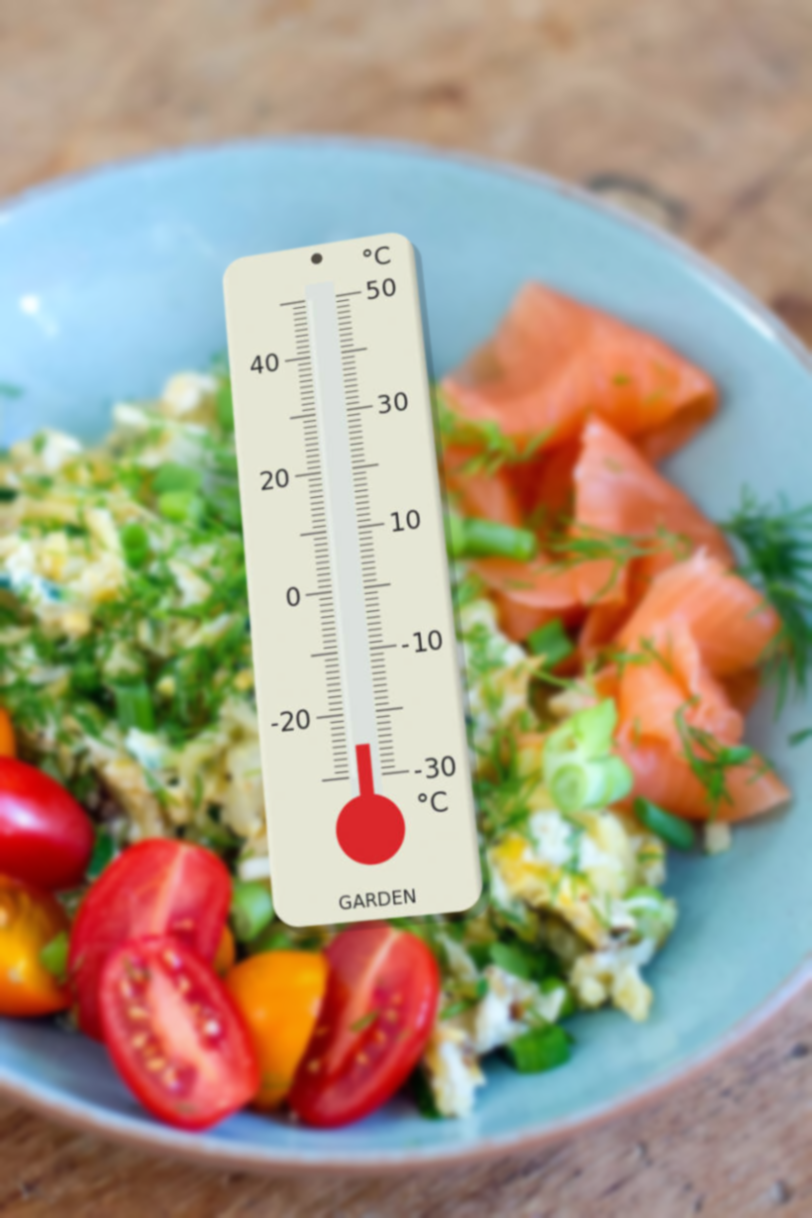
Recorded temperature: -25 °C
